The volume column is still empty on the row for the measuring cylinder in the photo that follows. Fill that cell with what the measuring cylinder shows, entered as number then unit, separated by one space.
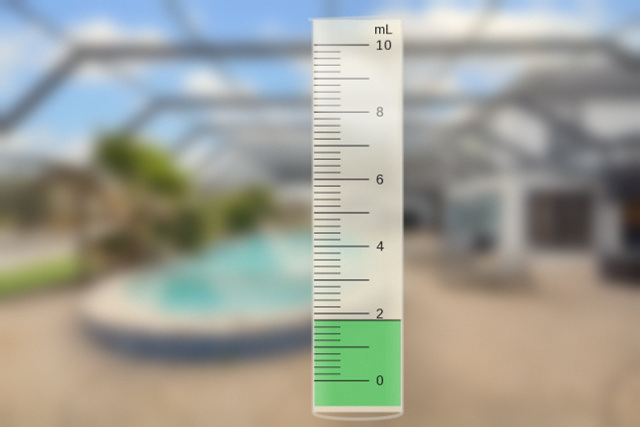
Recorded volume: 1.8 mL
